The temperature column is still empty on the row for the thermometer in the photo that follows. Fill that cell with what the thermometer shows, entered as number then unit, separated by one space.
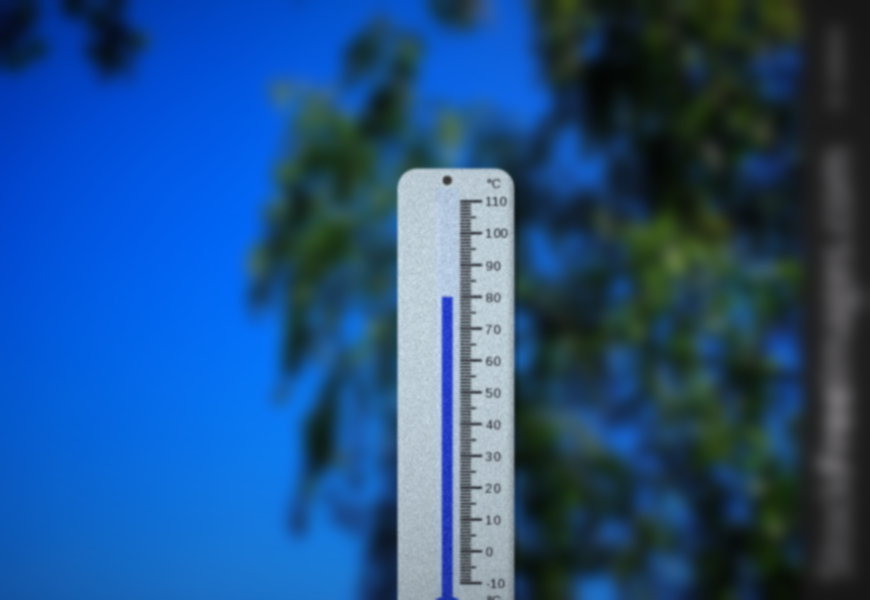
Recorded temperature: 80 °C
